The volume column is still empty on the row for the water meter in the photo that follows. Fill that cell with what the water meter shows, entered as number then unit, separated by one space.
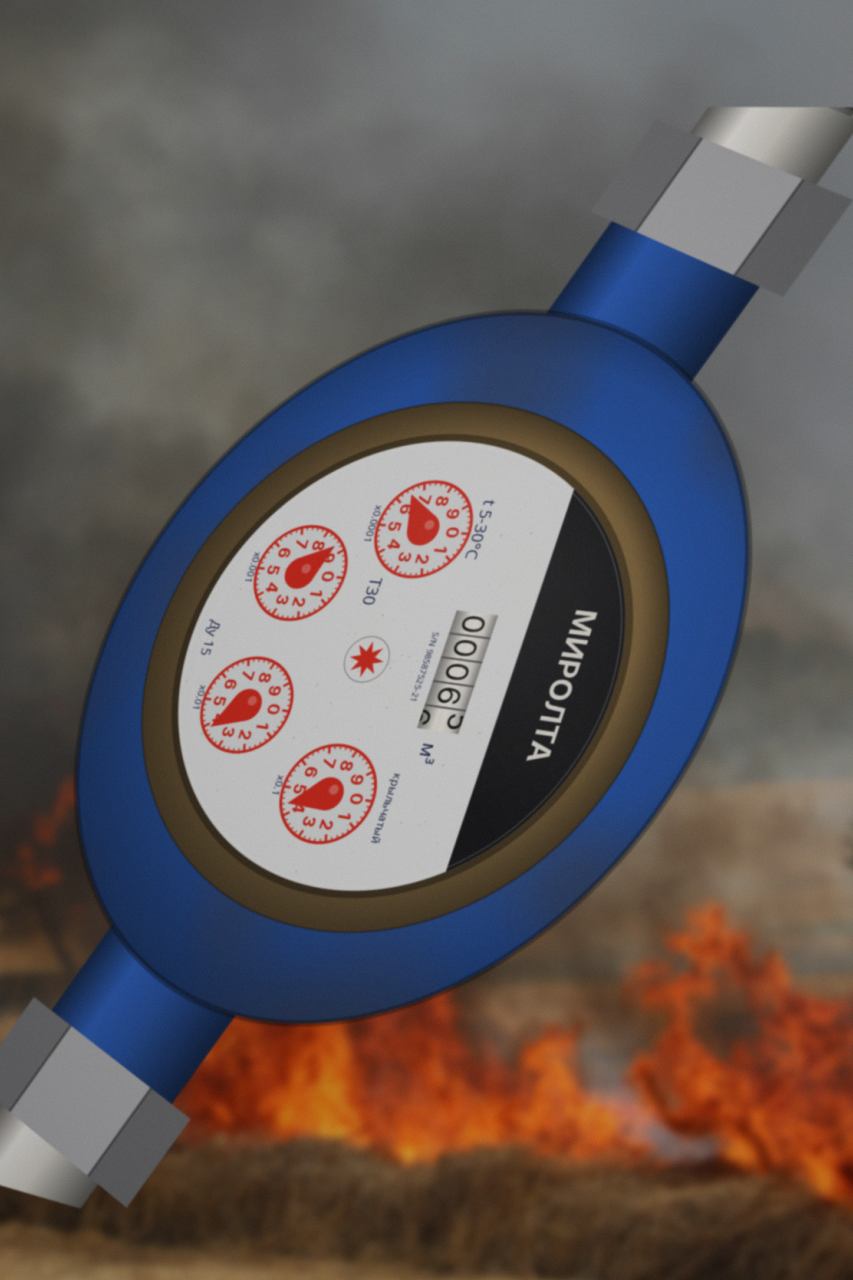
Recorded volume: 65.4386 m³
